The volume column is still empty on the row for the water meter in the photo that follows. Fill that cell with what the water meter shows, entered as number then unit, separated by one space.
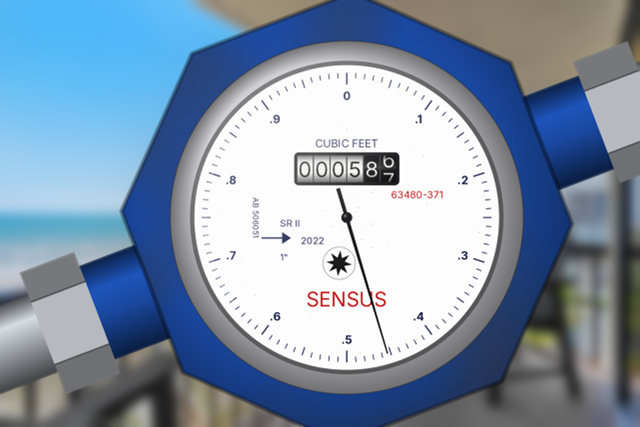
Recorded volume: 586.45 ft³
